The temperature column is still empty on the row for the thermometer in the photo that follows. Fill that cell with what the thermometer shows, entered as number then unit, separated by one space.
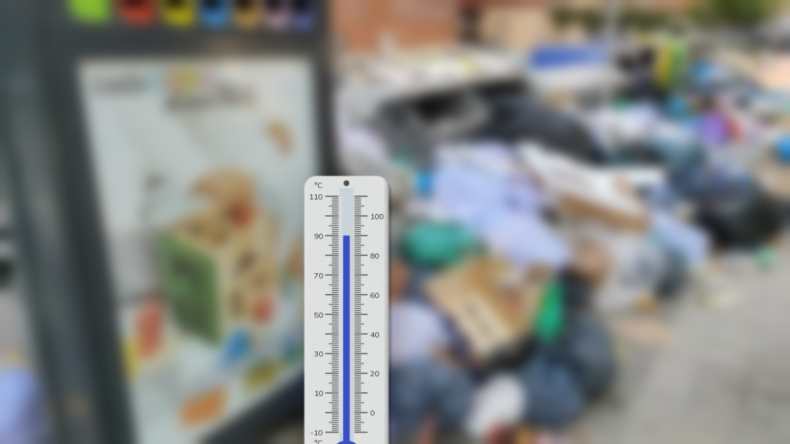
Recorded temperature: 90 °C
